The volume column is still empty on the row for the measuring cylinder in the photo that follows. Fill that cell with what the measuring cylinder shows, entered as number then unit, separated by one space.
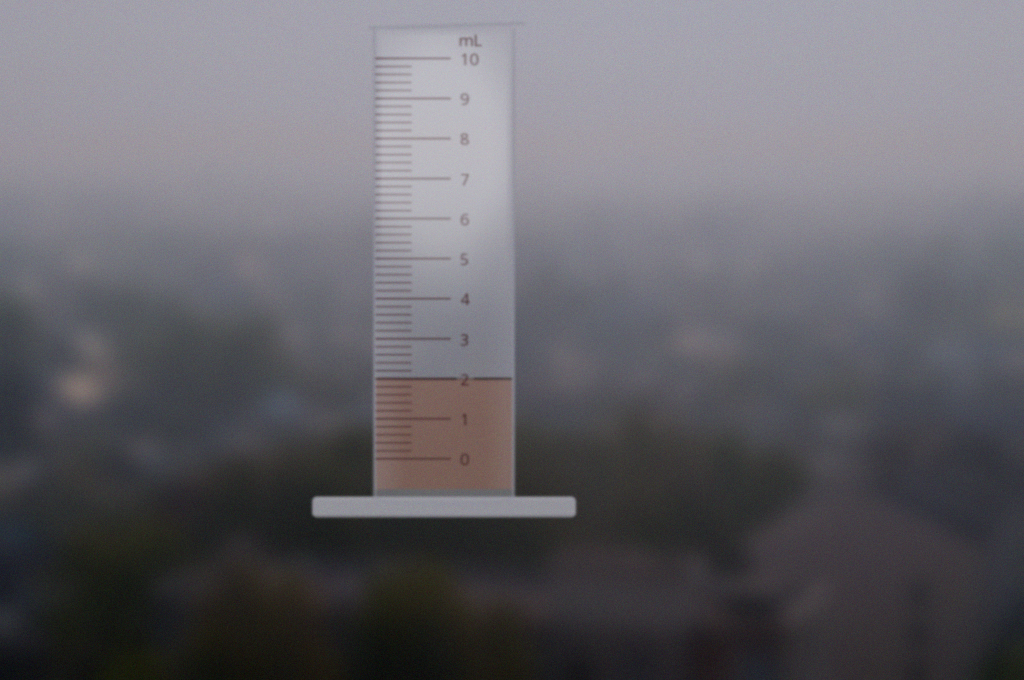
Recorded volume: 2 mL
